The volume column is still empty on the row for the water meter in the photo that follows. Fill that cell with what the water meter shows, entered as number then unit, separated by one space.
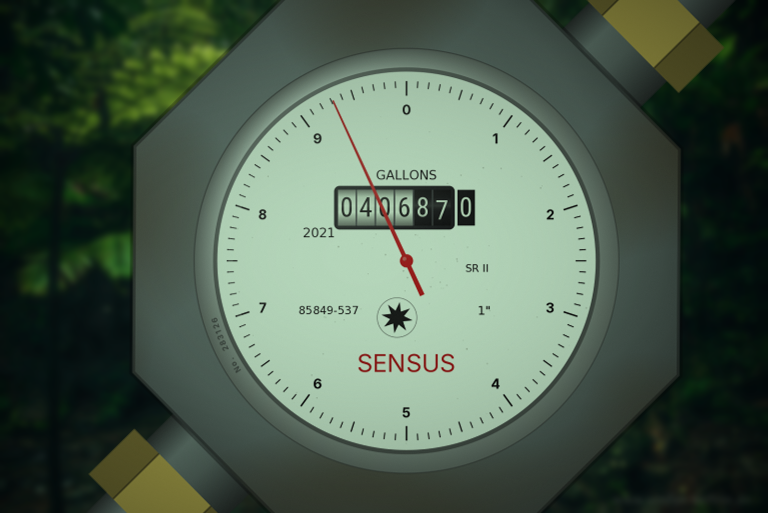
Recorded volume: 406869.3 gal
